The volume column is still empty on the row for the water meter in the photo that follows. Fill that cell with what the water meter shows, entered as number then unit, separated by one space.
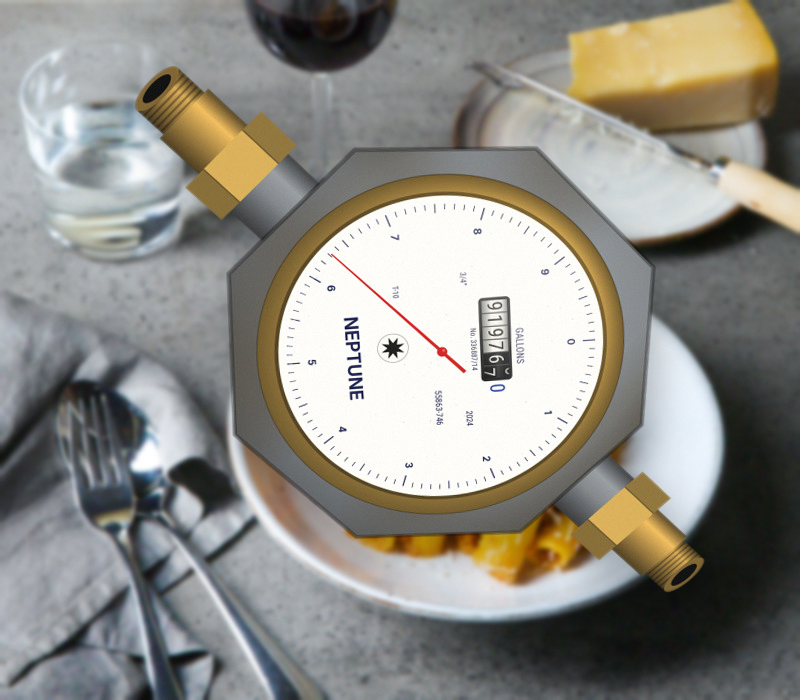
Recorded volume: 9197666.3 gal
